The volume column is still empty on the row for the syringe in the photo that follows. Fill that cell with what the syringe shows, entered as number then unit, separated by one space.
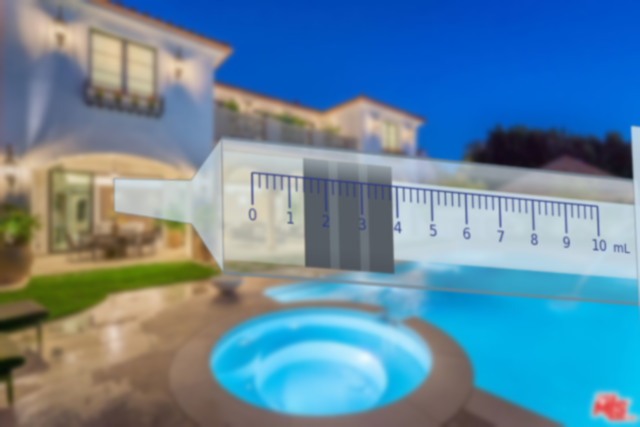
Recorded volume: 1.4 mL
